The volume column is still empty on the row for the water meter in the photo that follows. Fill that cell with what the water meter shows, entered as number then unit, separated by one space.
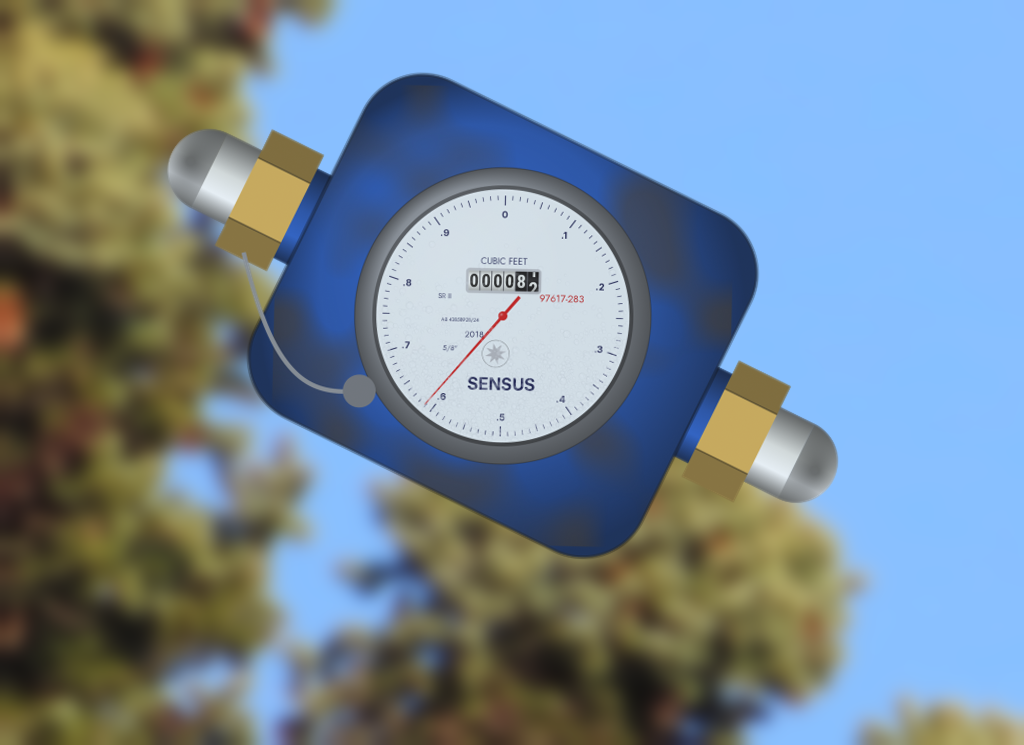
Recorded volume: 81.61 ft³
